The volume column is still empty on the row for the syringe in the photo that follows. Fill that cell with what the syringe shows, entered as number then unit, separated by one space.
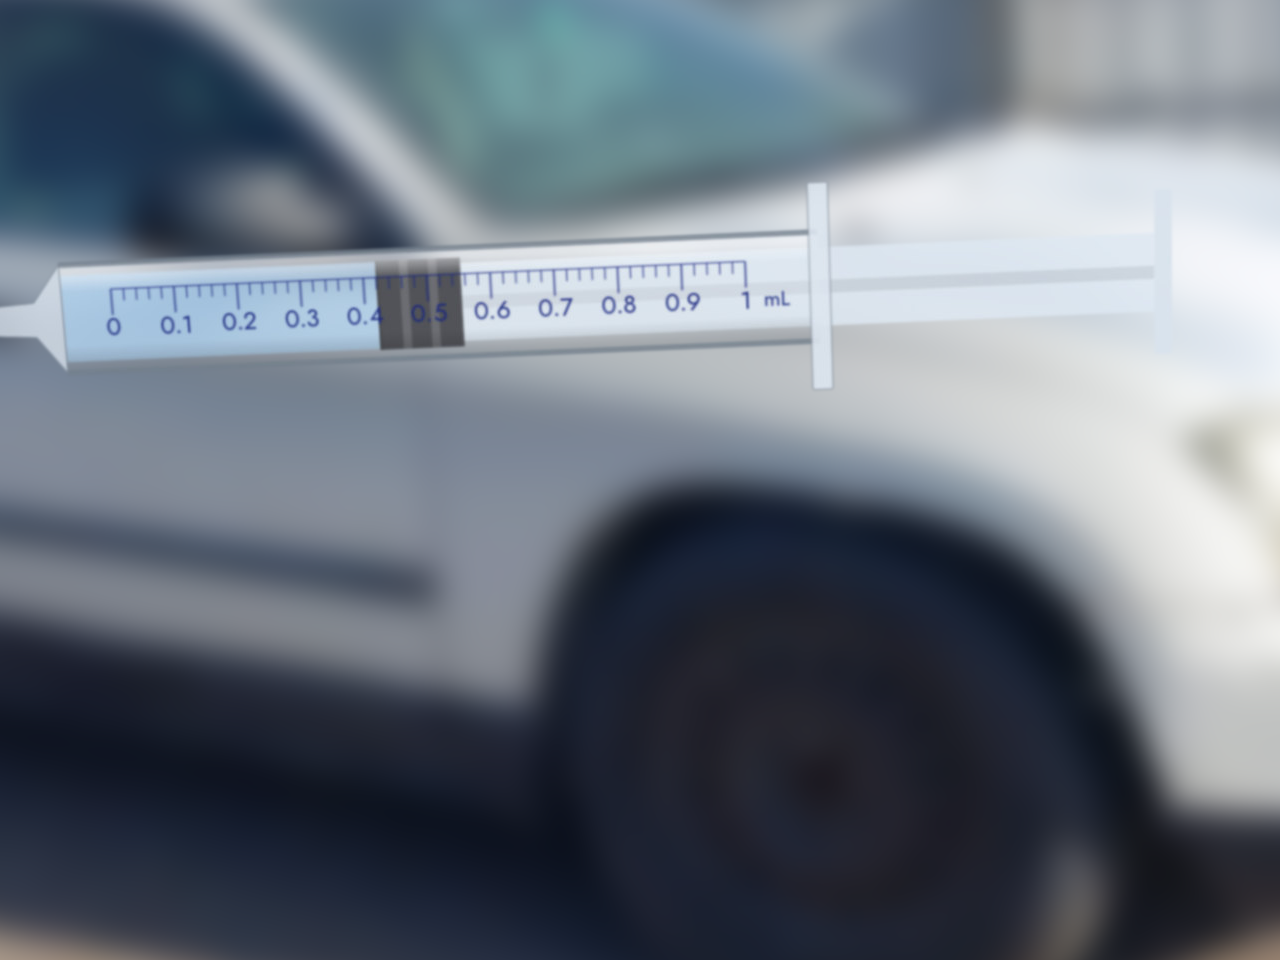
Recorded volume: 0.42 mL
